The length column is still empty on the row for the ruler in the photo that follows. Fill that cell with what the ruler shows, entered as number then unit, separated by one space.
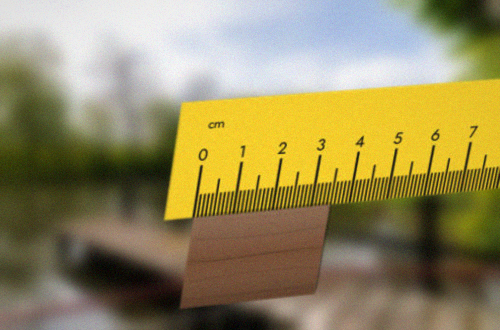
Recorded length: 3.5 cm
